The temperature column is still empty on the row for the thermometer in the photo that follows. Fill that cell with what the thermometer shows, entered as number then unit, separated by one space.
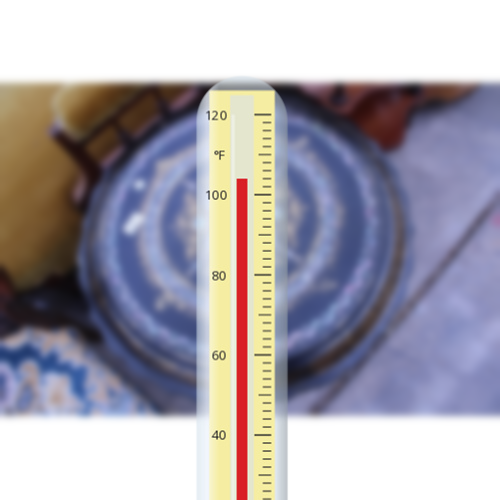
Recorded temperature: 104 °F
